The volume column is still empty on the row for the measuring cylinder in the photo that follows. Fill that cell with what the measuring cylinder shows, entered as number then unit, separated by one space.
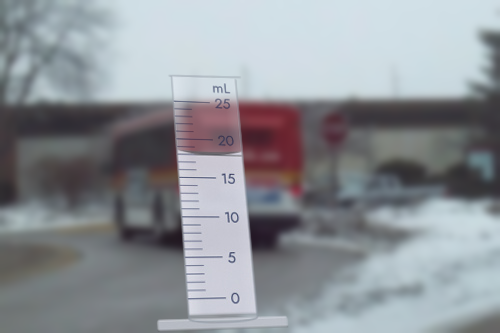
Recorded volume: 18 mL
